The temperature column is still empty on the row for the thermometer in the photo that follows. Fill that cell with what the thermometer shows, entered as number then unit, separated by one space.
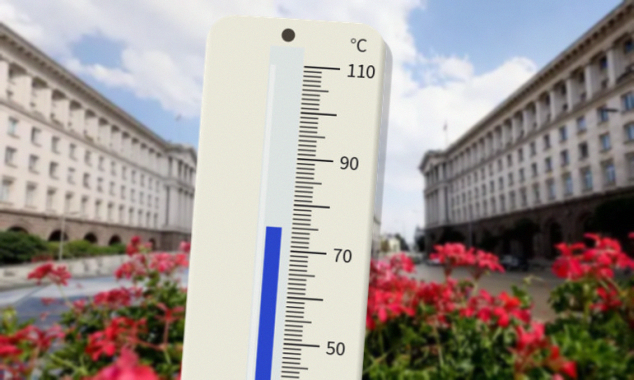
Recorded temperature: 75 °C
